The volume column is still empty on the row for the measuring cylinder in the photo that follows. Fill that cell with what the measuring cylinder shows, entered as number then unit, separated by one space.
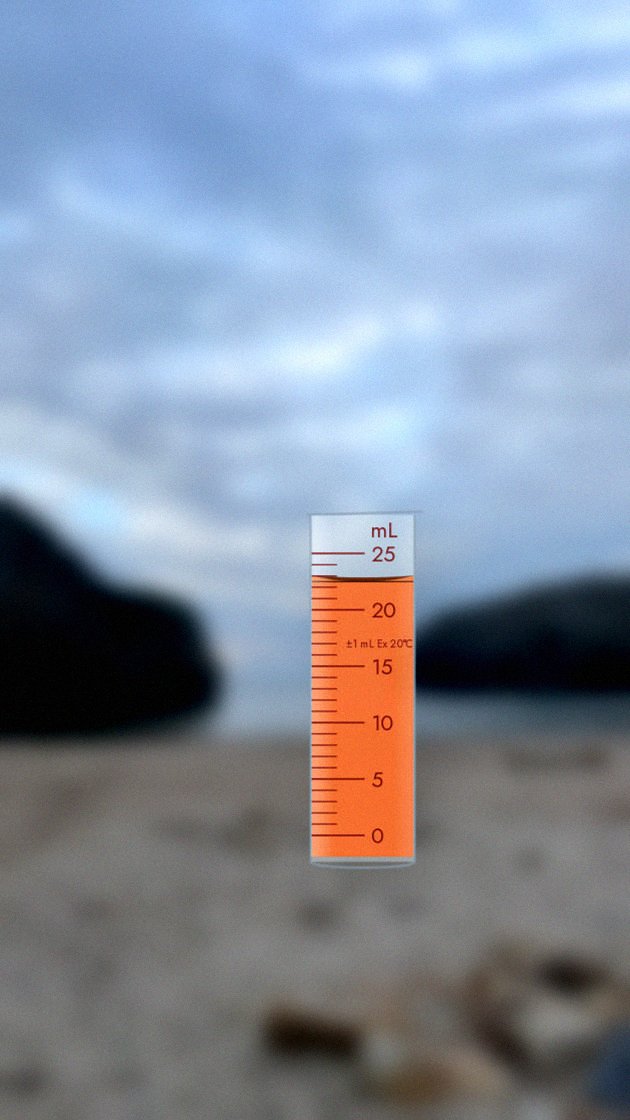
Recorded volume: 22.5 mL
